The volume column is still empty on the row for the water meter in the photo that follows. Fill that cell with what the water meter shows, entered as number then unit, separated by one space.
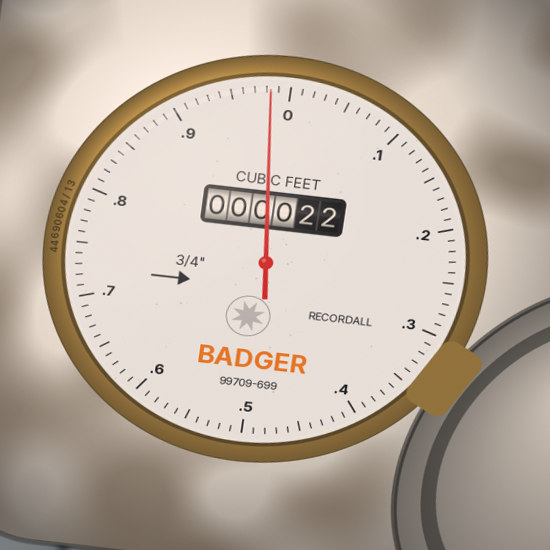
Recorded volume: 21.98 ft³
